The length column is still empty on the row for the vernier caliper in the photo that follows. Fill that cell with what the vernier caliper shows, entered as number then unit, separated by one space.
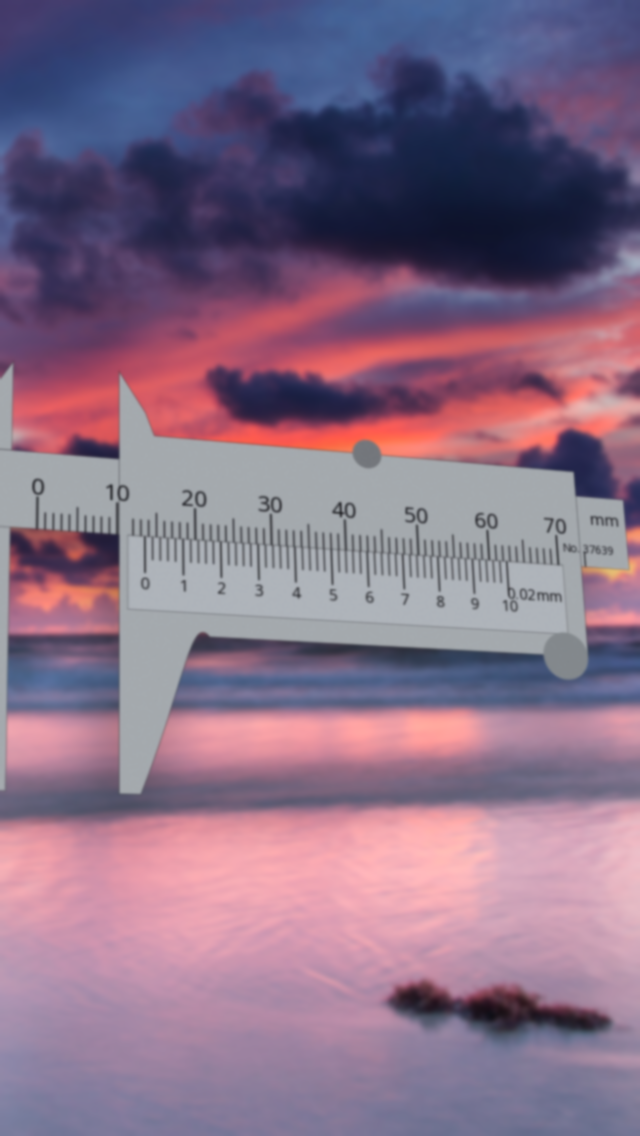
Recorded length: 13.5 mm
